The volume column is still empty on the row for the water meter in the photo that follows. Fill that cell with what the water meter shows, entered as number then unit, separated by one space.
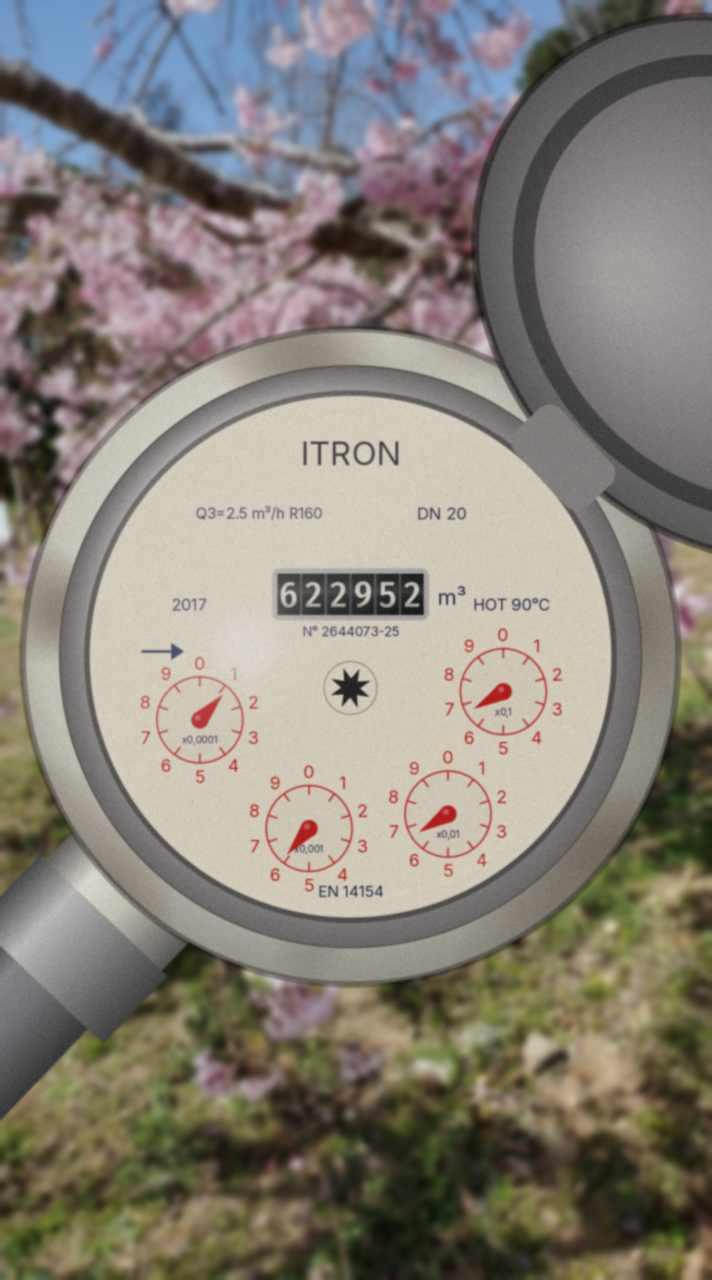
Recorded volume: 622952.6661 m³
